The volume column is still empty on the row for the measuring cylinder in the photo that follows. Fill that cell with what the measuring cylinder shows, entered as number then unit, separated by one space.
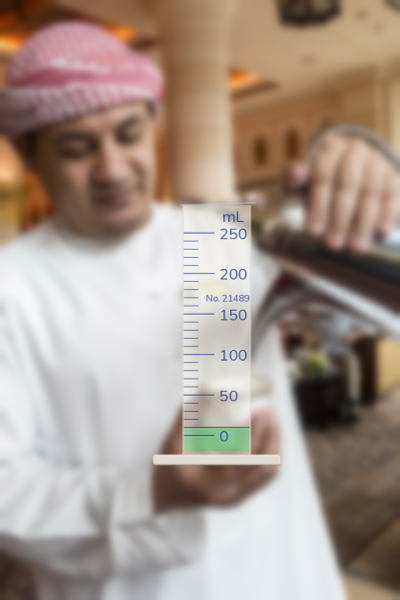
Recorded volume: 10 mL
